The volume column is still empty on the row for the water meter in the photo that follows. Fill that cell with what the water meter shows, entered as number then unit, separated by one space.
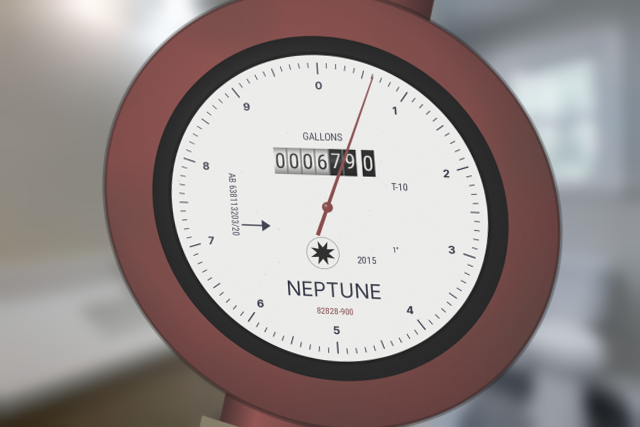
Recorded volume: 6790.6 gal
